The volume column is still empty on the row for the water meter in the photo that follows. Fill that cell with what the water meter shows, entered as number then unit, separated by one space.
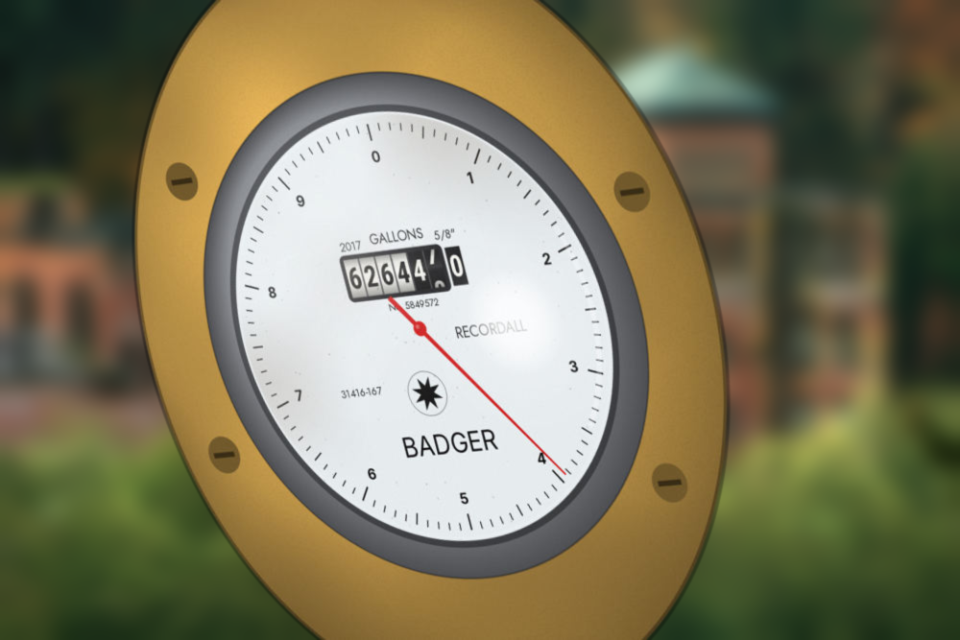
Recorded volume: 6264473.9 gal
